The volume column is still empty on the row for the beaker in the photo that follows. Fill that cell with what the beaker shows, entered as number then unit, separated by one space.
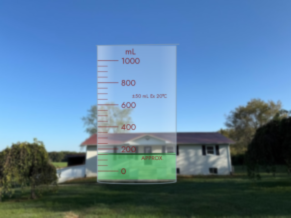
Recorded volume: 150 mL
